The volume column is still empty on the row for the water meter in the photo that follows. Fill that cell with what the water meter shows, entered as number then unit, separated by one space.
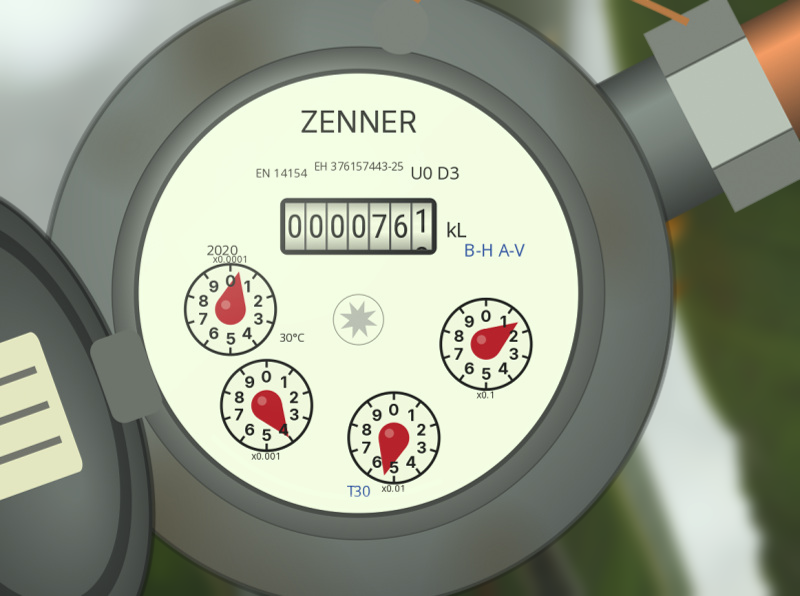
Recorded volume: 761.1540 kL
